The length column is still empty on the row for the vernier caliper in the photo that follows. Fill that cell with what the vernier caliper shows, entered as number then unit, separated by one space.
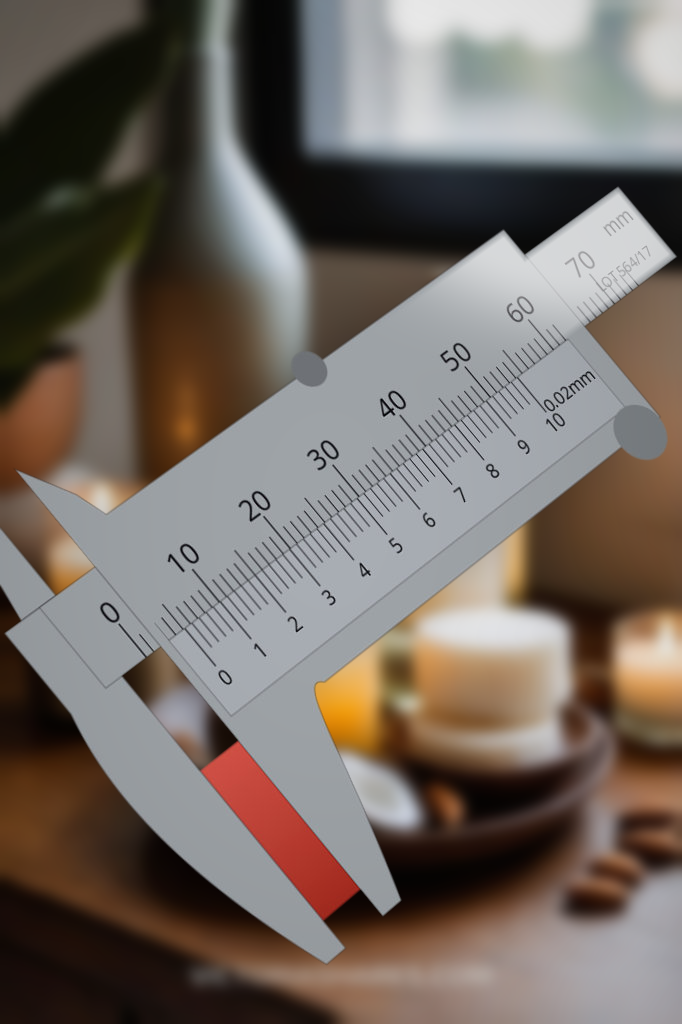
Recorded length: 5.2 mm
